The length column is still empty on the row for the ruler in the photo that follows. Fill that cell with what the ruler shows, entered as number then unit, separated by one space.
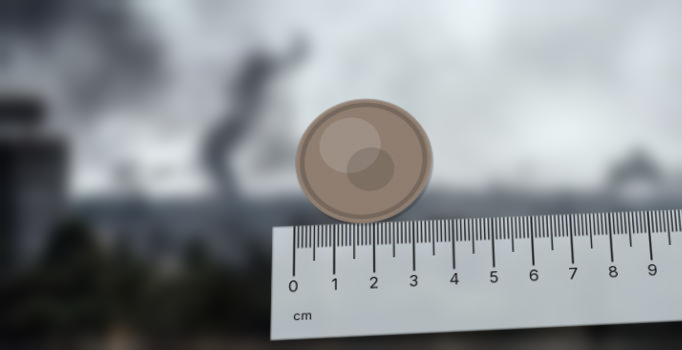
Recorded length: 3.5 cm
